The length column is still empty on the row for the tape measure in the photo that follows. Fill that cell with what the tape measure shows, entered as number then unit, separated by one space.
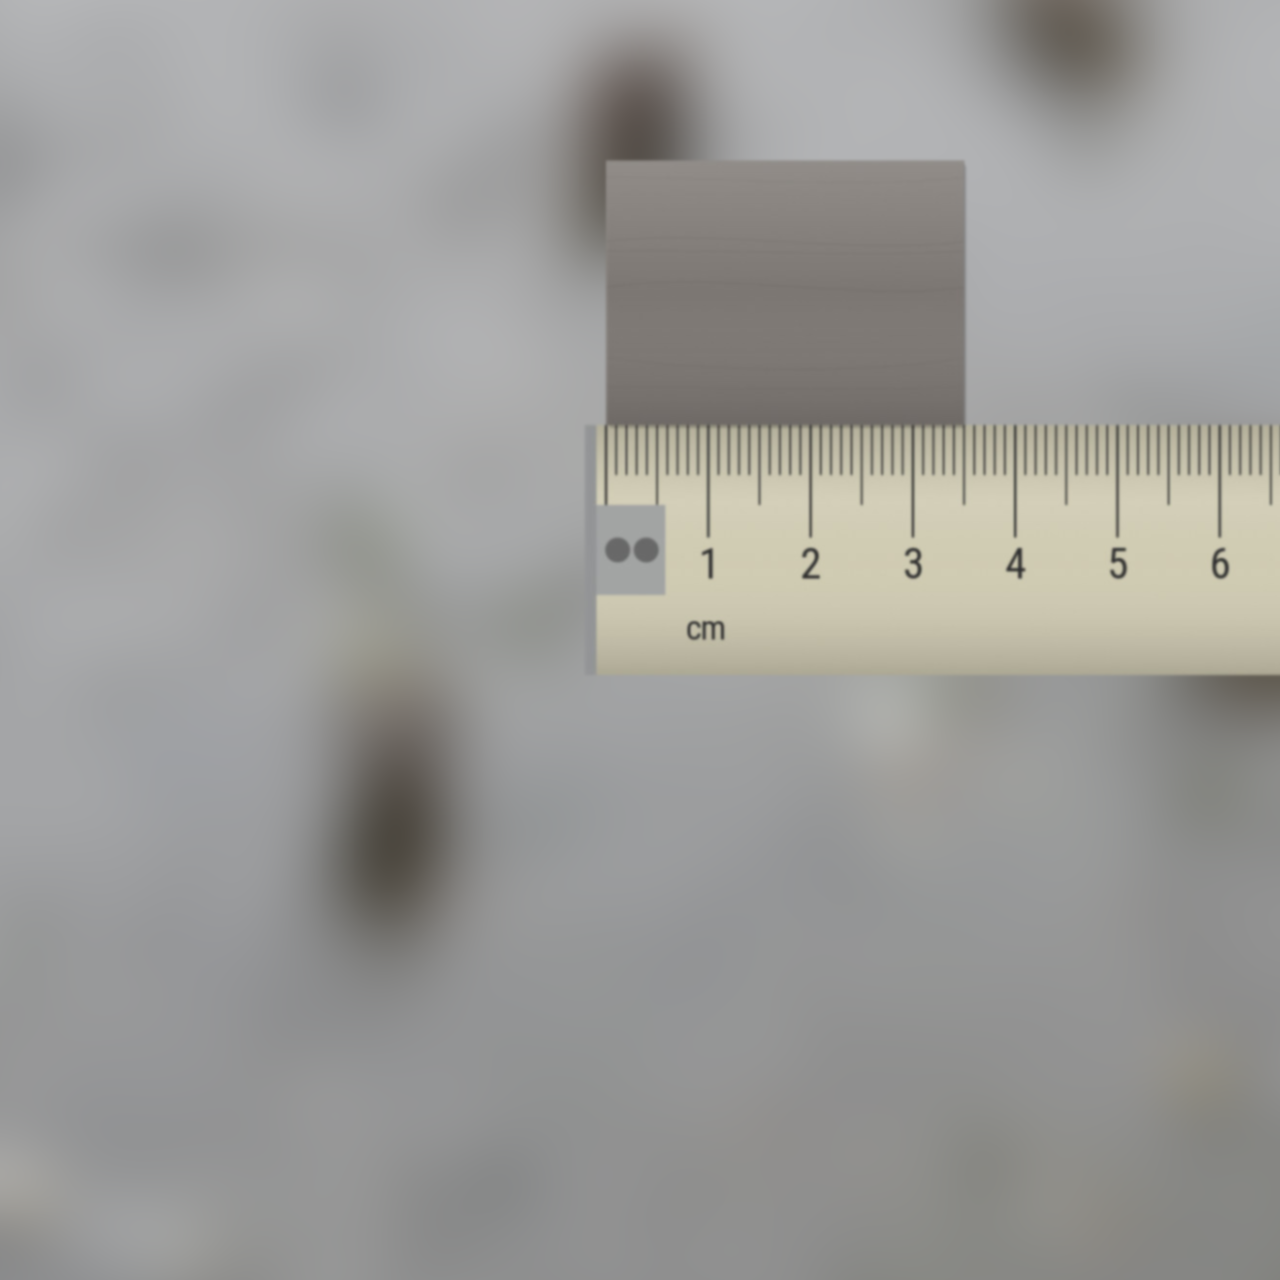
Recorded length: 3.5 cm
